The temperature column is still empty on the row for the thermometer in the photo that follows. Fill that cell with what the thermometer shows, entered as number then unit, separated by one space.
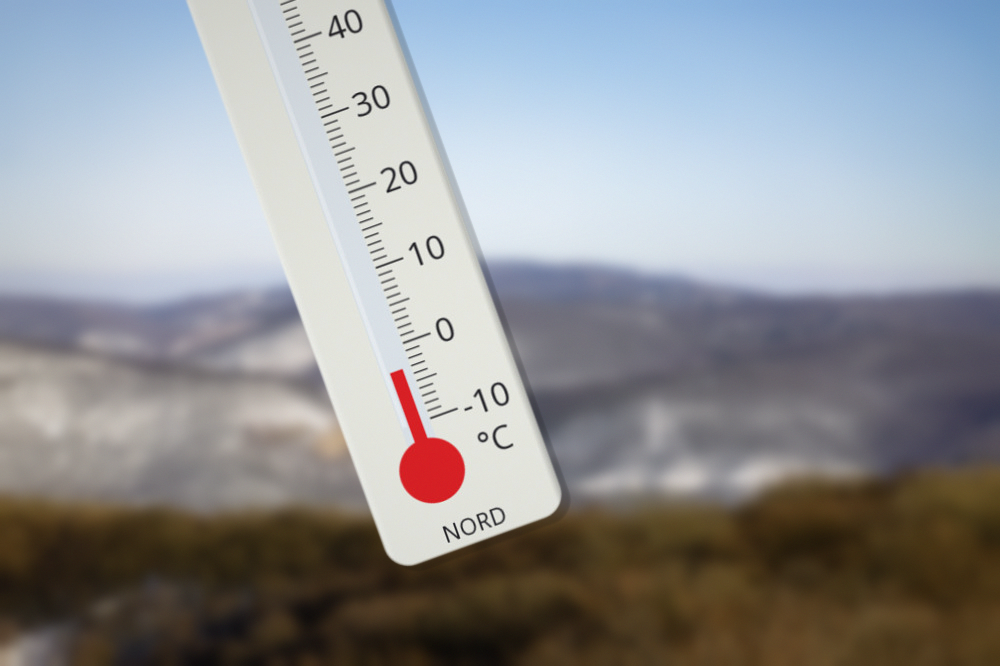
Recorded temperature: -3 °C
